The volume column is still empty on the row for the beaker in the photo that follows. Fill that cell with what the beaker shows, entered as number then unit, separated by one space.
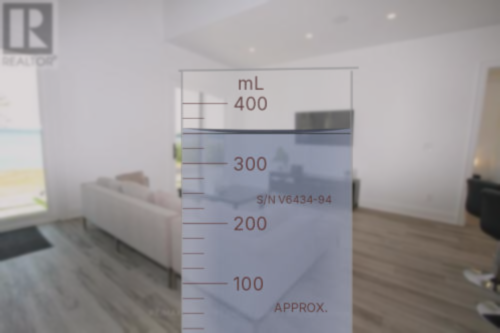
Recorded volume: 350 mL
